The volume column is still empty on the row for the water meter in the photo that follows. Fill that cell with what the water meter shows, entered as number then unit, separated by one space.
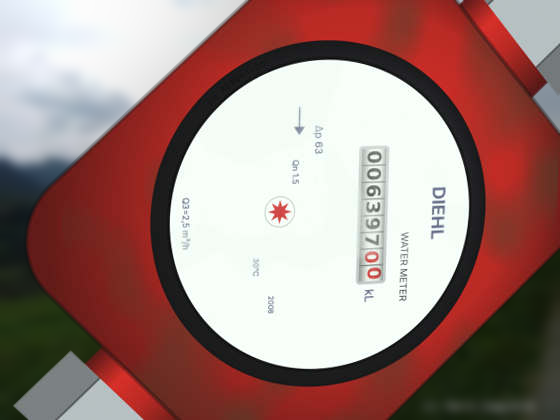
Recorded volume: 6397.00 kL
